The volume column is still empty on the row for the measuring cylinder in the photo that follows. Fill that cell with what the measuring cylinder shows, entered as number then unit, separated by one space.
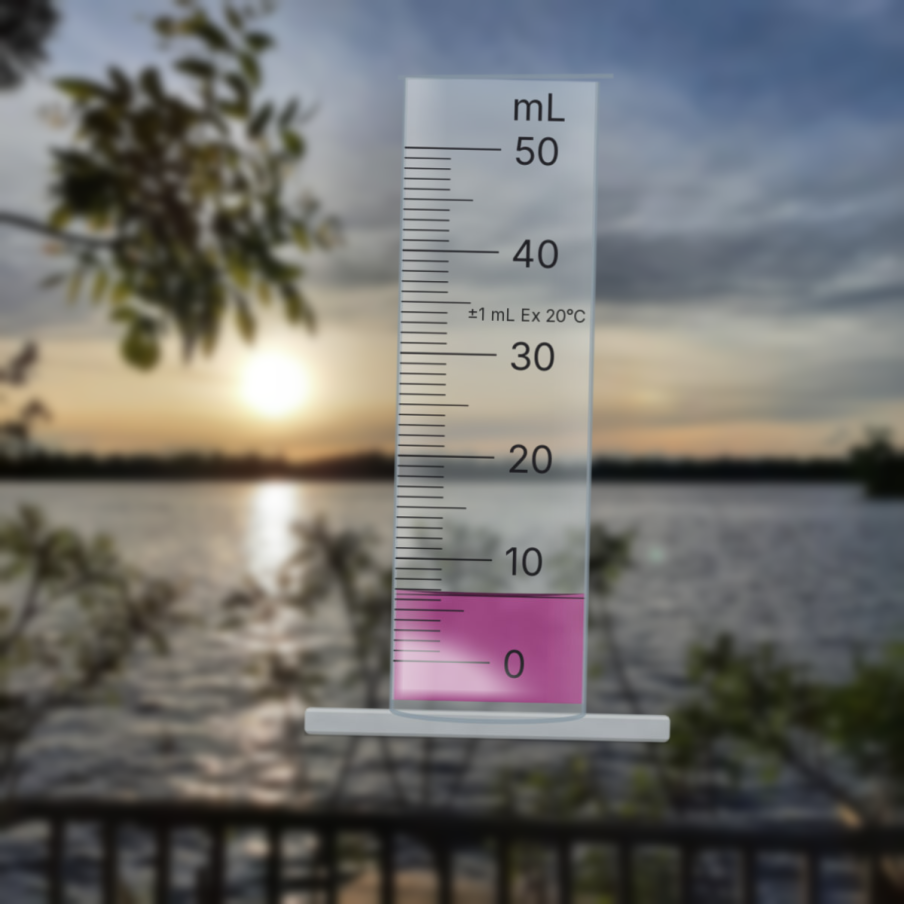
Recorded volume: 6.5 mL
